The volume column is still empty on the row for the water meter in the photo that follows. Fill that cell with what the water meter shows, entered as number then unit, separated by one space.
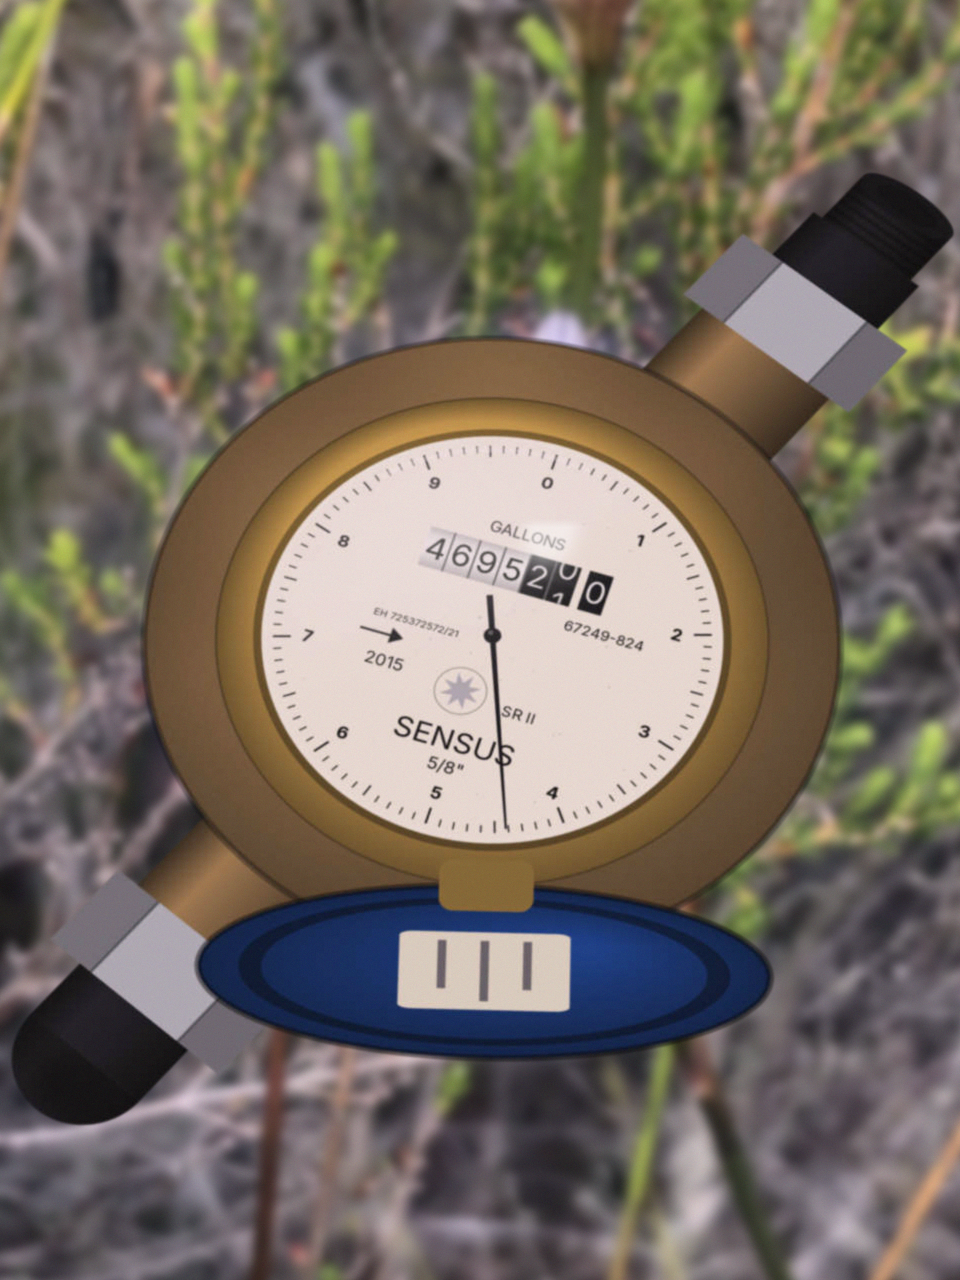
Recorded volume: 4695204.4 gal
